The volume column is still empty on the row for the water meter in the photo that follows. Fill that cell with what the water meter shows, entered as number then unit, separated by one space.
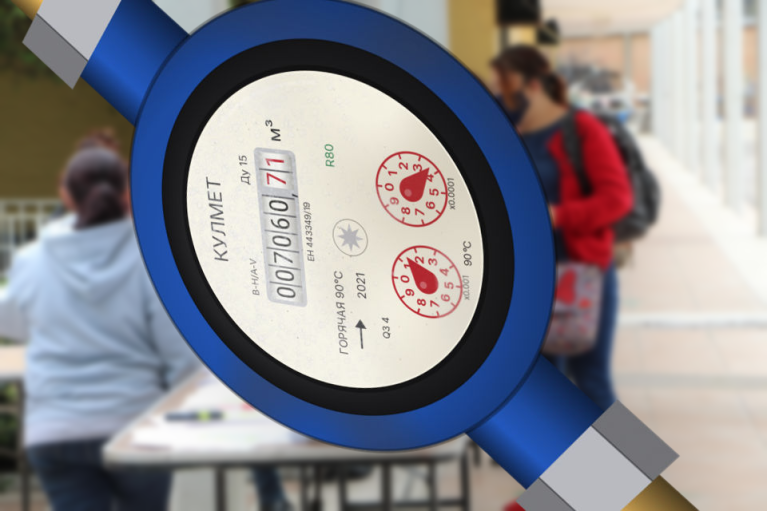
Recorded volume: 7060.7113 m³
